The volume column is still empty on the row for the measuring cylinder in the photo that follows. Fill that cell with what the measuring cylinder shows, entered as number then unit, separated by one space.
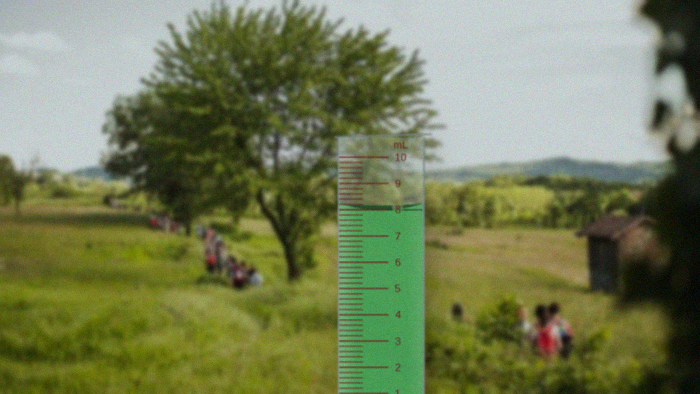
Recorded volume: 8 mL
